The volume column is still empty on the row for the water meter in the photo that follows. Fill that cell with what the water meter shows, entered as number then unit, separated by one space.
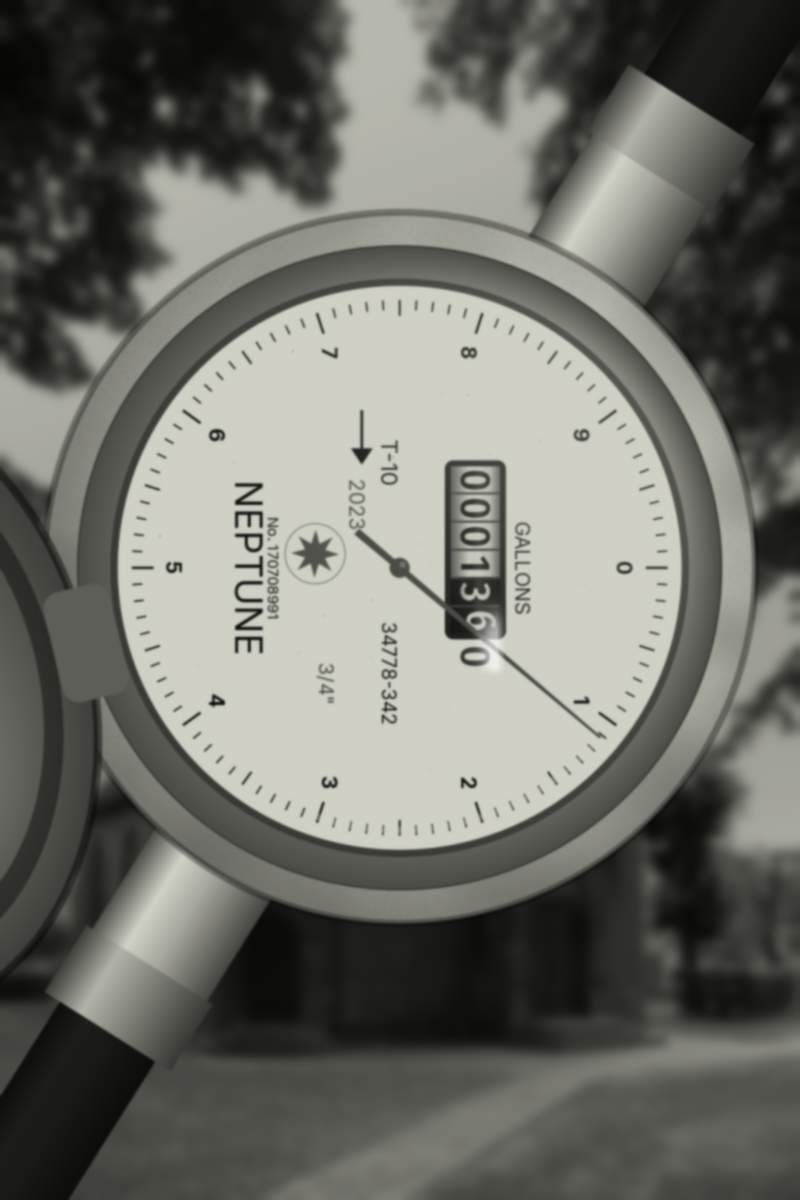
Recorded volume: 1361.1 gal
